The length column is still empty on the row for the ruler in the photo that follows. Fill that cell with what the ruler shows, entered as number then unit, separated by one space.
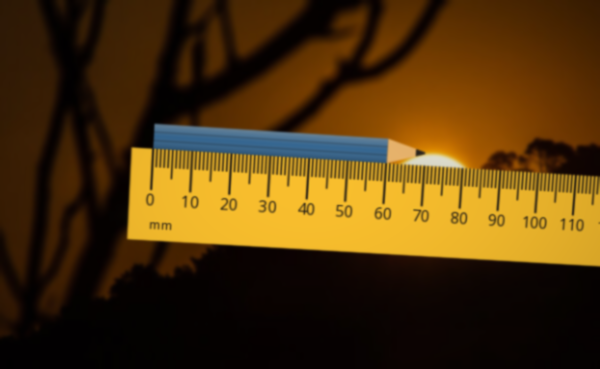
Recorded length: 70 mm
